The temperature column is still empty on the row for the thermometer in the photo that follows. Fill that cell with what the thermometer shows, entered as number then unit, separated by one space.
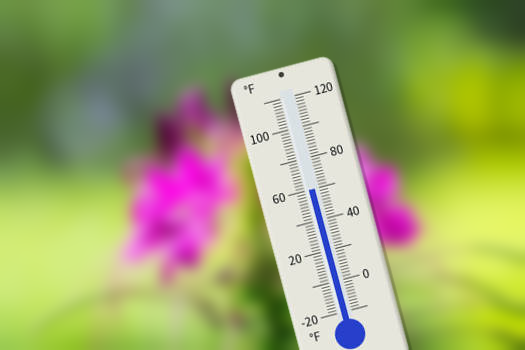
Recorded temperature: 60 °F
